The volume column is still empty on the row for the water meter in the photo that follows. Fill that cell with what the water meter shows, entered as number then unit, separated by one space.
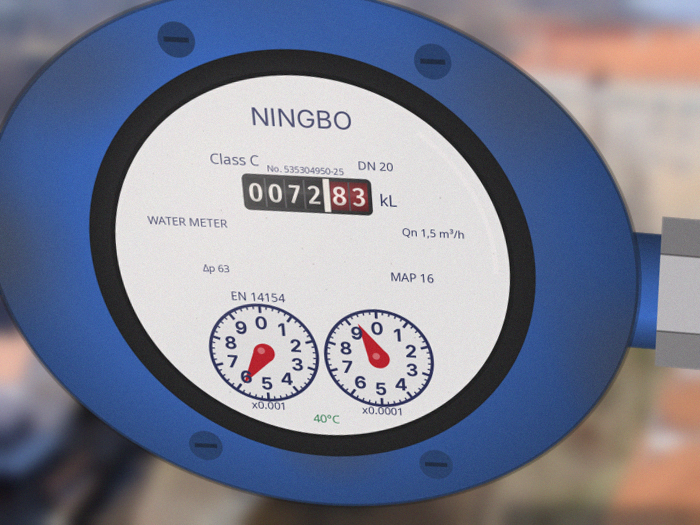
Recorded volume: 72.8359 kL
